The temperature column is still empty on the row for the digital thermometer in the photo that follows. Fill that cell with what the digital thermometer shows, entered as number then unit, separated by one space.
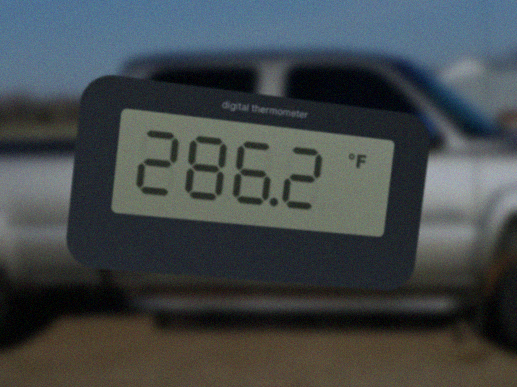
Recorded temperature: 286.2 °F
